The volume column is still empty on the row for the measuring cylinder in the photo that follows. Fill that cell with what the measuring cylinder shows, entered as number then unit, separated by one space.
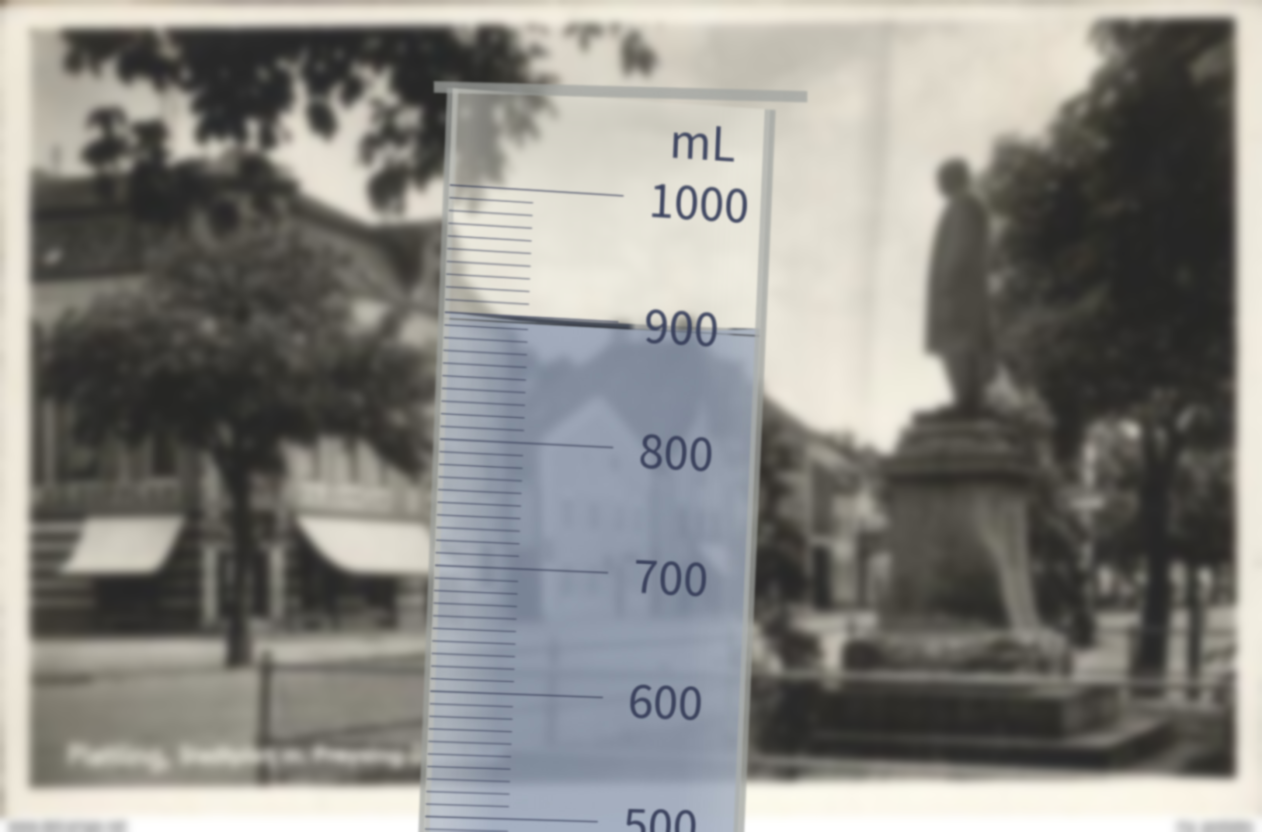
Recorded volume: 895 mL
